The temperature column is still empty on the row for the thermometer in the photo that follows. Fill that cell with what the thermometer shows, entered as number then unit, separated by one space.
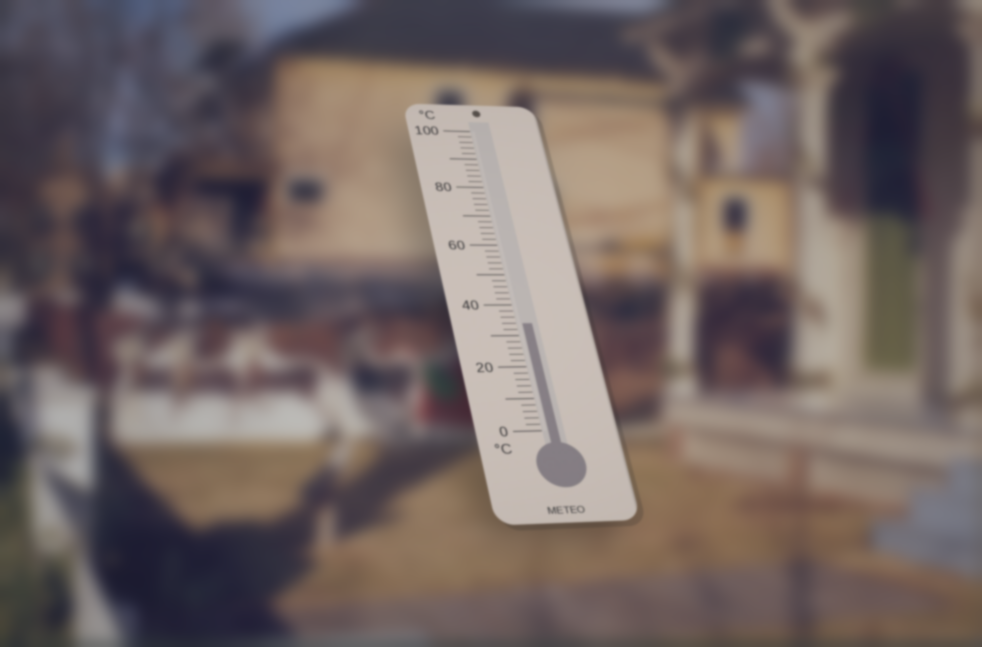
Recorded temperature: 34 °C
